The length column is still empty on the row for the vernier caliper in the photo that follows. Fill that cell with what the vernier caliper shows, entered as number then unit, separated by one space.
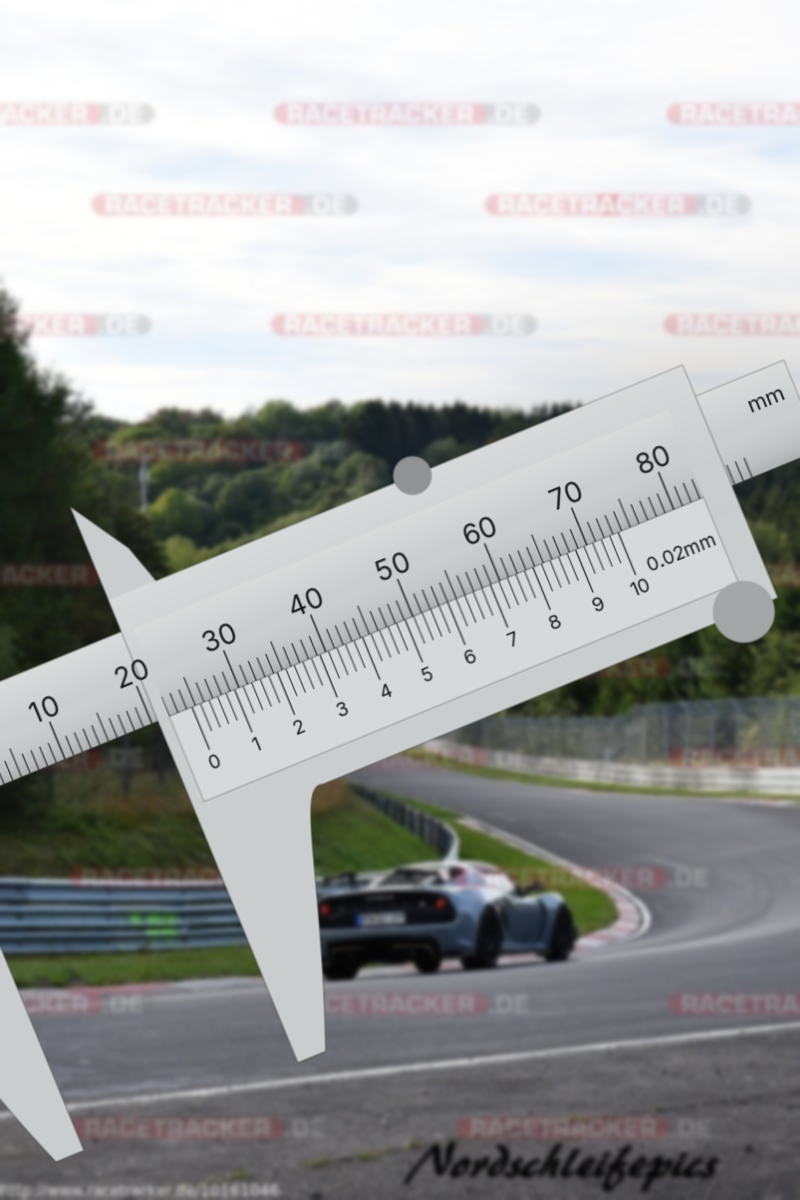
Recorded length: 24.6 mm
